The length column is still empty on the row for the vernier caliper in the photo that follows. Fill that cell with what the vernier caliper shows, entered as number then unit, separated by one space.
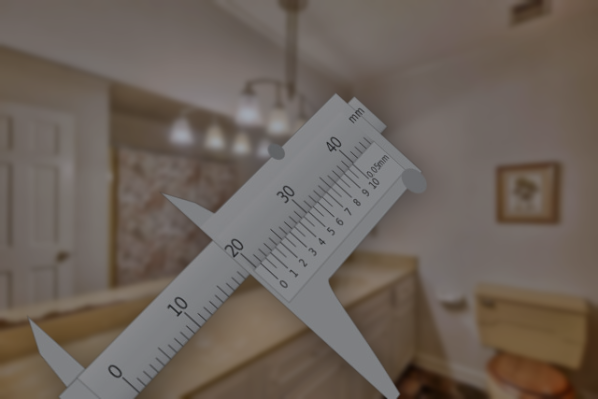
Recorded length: 20.8 mm
